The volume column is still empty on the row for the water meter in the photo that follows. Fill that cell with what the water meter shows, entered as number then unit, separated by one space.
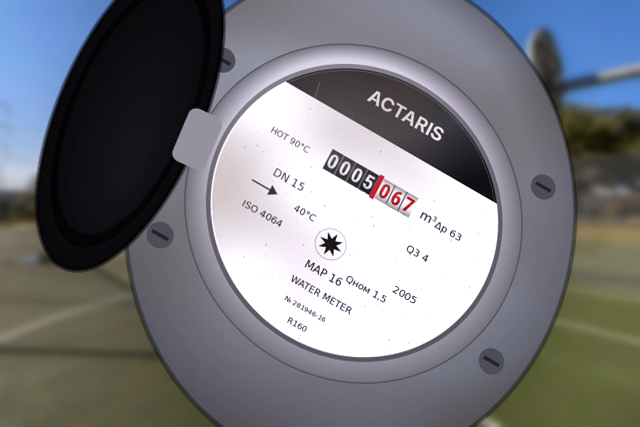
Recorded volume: 5.067 m³
